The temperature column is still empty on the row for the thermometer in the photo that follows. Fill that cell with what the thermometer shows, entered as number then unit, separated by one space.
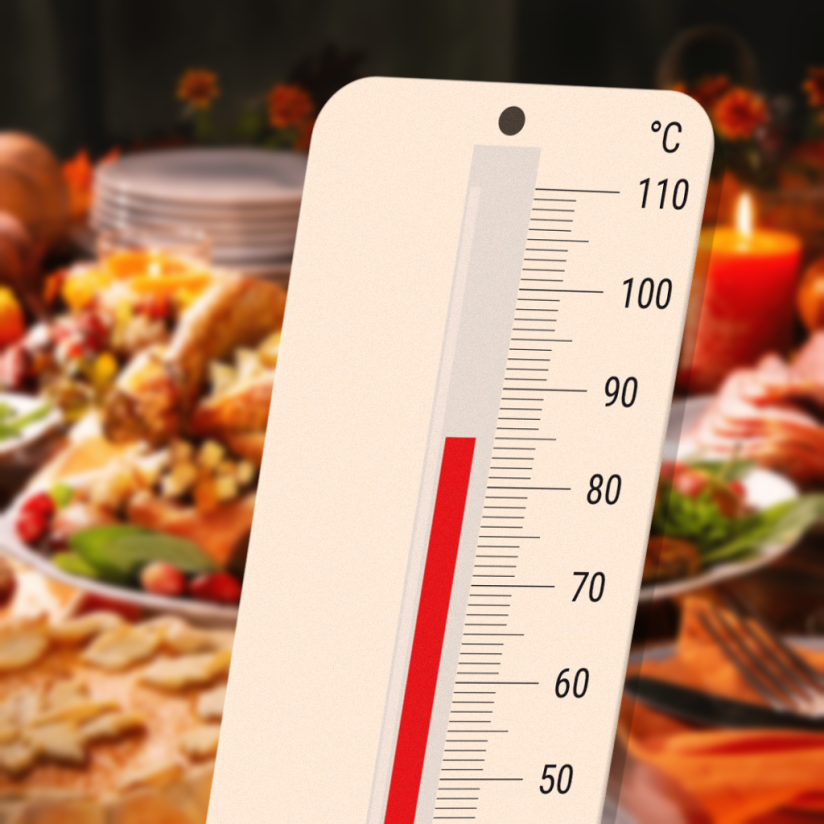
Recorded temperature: 85 °C
